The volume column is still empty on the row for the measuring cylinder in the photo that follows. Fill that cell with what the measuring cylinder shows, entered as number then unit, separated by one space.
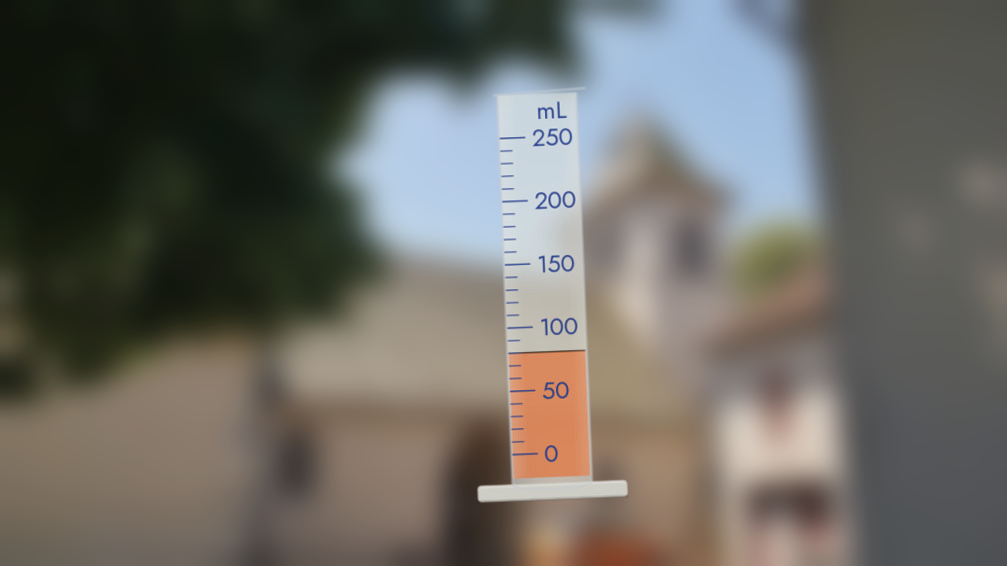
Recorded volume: 80 mL
